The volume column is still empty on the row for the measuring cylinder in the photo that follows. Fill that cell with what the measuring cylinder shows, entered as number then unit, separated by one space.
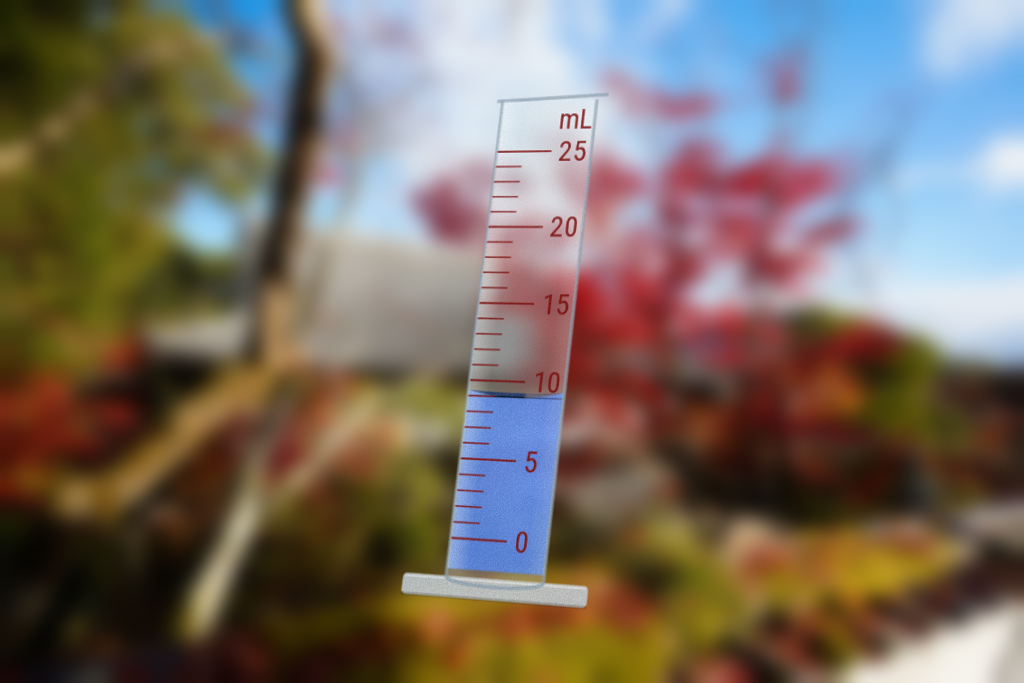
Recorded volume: 9 mL
